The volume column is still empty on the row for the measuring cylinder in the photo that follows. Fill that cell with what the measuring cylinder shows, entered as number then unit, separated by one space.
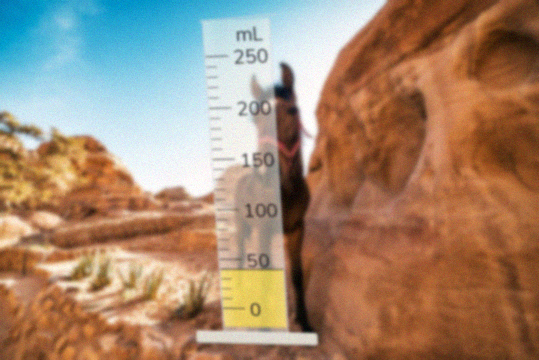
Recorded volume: 40 mL
